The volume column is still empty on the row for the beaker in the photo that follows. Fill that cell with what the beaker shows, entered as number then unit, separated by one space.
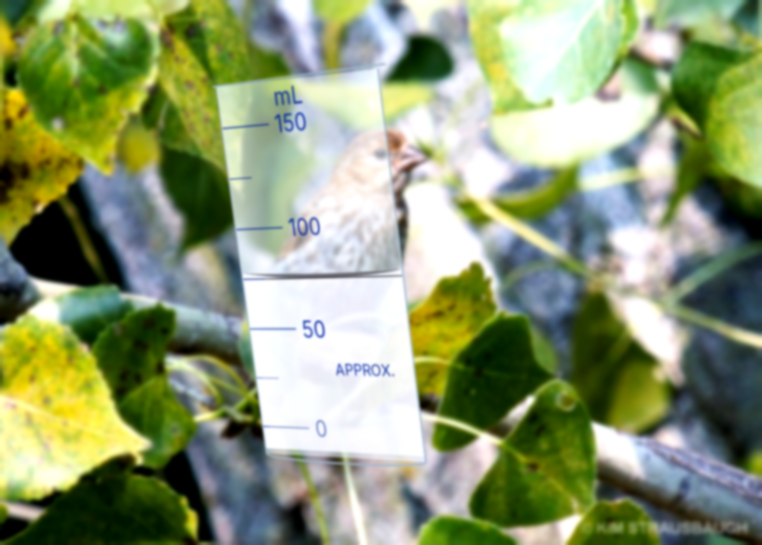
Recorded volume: 75 mL
